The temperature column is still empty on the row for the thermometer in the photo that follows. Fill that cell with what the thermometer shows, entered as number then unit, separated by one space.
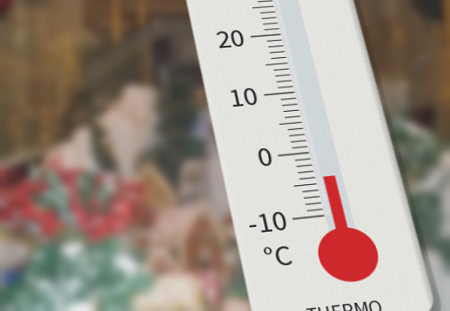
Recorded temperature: -4 °C
